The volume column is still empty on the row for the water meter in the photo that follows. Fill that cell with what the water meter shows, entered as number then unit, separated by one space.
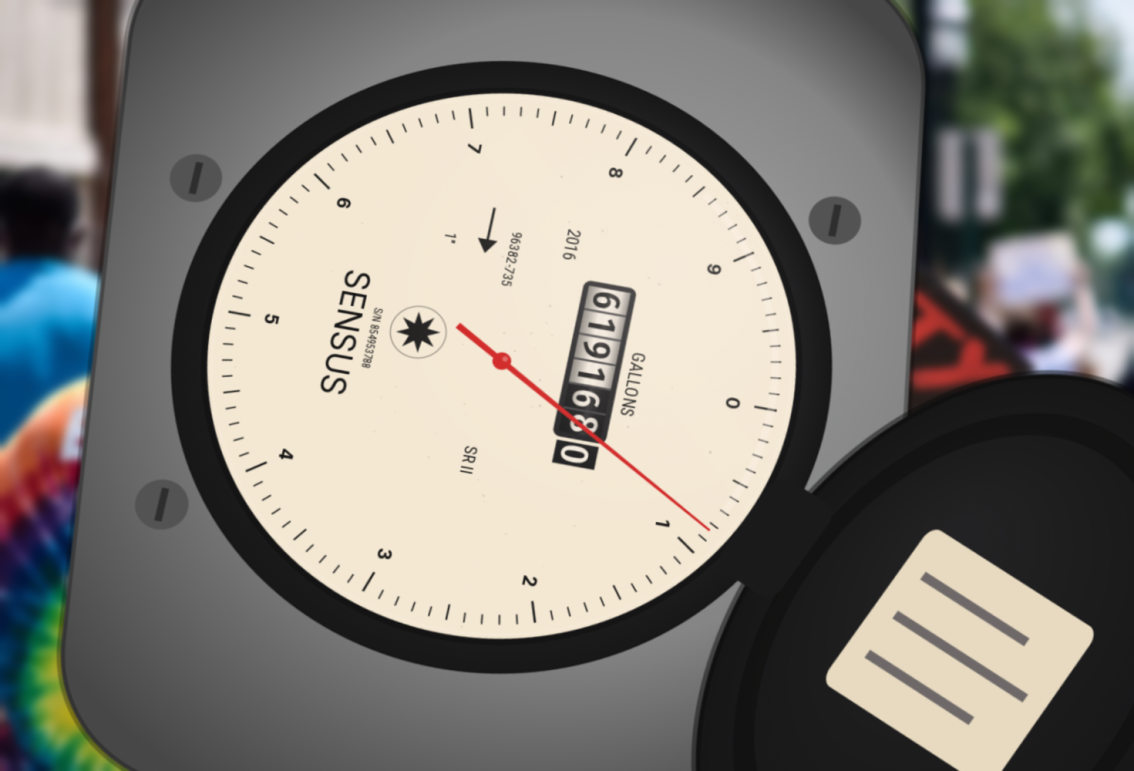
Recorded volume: 6191680.8 gal
